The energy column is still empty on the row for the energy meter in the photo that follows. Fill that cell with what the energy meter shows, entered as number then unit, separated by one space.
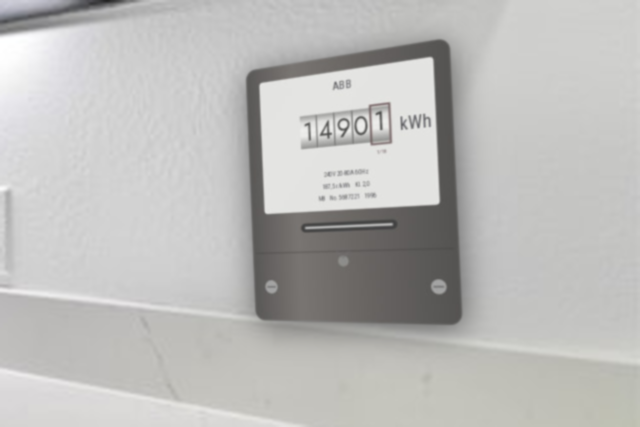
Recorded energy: 1490.1 kWh
